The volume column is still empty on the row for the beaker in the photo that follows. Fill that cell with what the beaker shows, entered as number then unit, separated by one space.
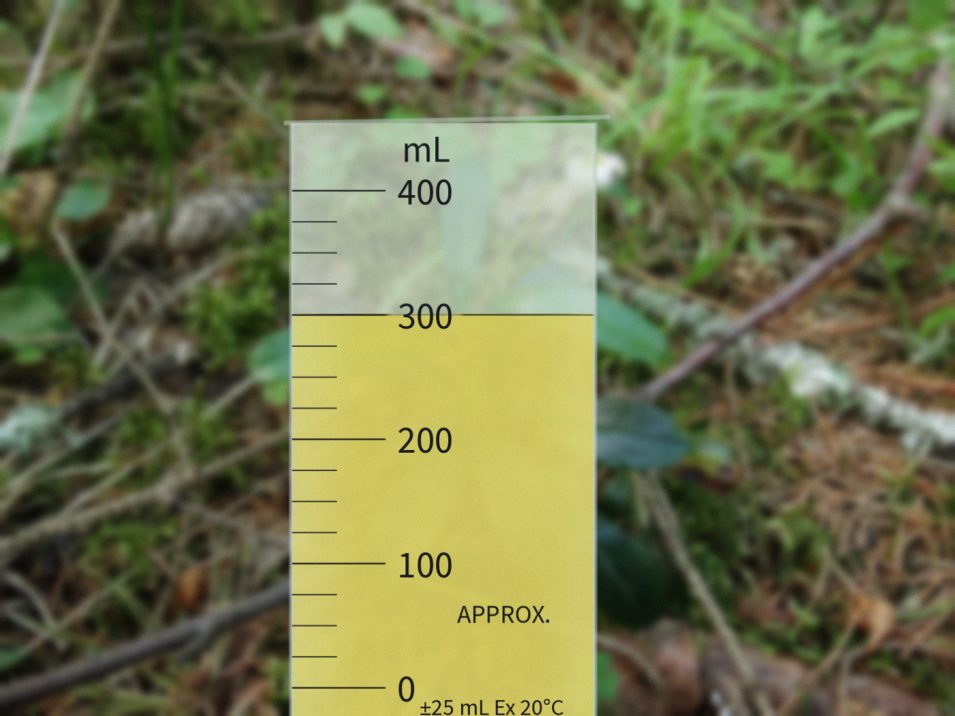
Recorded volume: 300 mL
